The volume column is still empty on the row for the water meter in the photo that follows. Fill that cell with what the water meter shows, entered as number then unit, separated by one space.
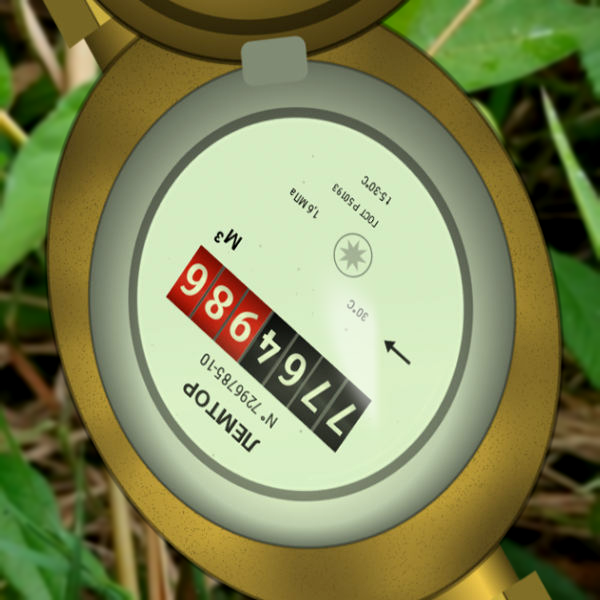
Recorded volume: 7764.986 m³
